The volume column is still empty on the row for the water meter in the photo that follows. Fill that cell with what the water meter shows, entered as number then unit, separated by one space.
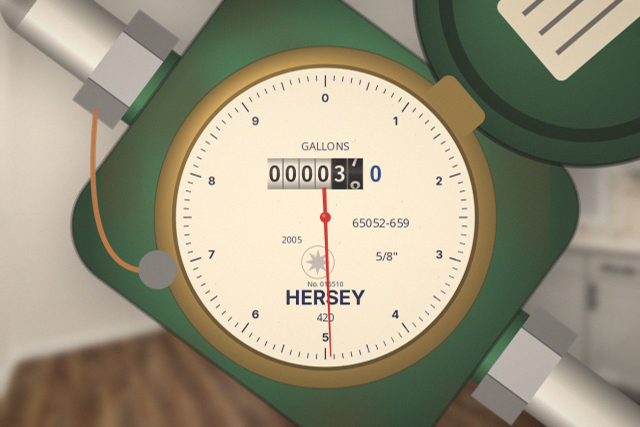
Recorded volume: 374.9 gal
